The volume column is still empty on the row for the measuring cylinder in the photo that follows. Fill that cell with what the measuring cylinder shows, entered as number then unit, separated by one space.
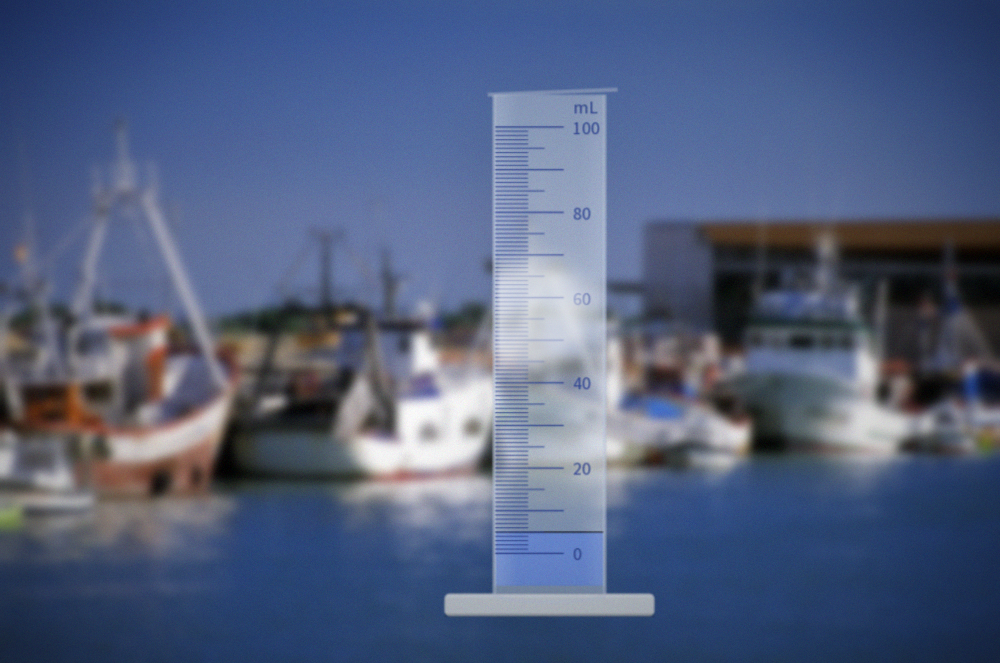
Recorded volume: 5 mL
